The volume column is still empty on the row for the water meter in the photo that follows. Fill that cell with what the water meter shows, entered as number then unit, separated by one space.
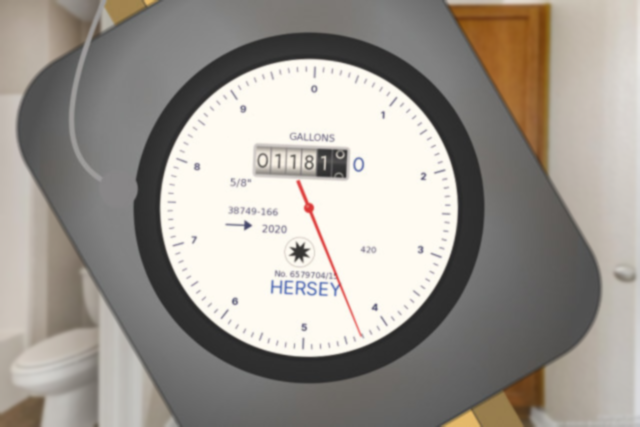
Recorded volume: 118184.3 gal
